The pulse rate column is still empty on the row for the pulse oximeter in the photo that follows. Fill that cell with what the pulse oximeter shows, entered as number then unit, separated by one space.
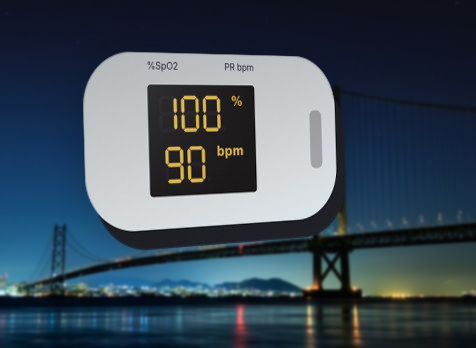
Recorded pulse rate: 90 bpm
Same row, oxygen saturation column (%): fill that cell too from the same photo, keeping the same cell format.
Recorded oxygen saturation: 100 %
